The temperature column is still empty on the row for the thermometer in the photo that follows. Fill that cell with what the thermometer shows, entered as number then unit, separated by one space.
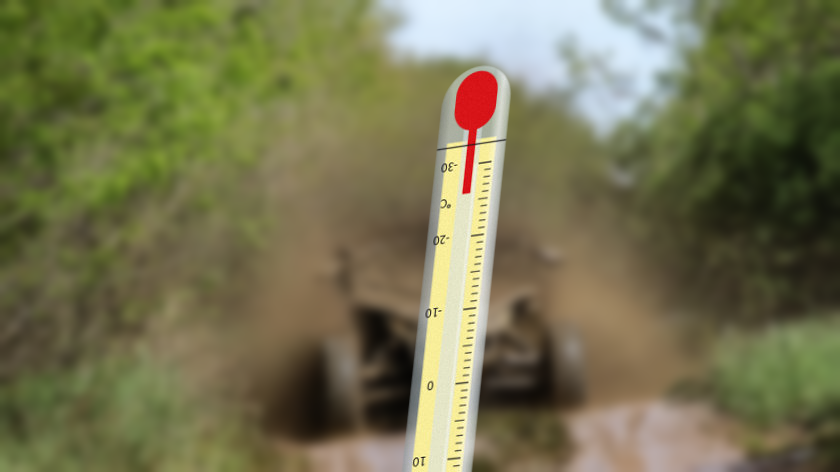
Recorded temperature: -26 °C
